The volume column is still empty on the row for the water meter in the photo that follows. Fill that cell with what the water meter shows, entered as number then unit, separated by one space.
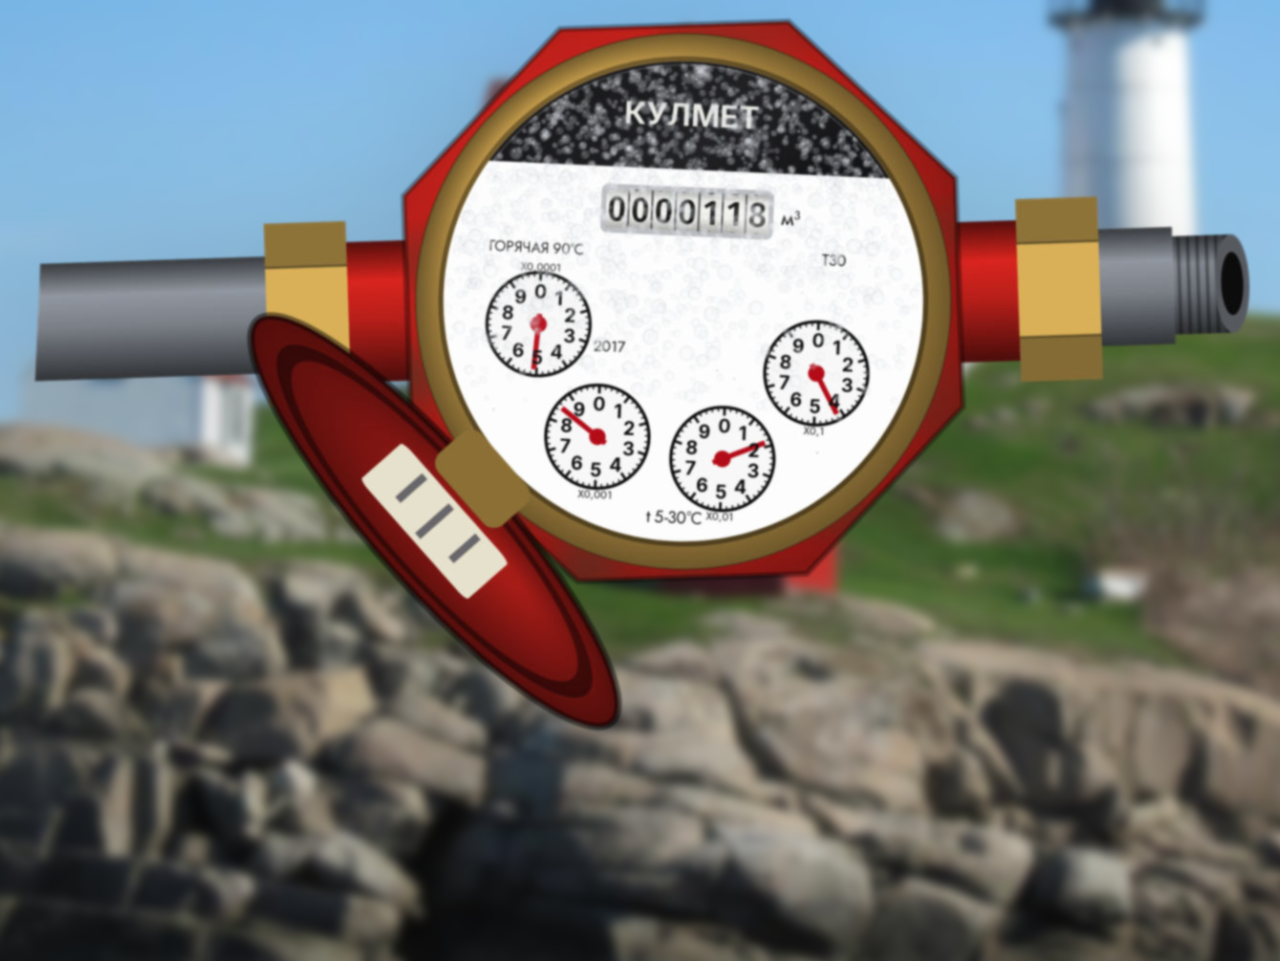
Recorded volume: 118.4185 m³
